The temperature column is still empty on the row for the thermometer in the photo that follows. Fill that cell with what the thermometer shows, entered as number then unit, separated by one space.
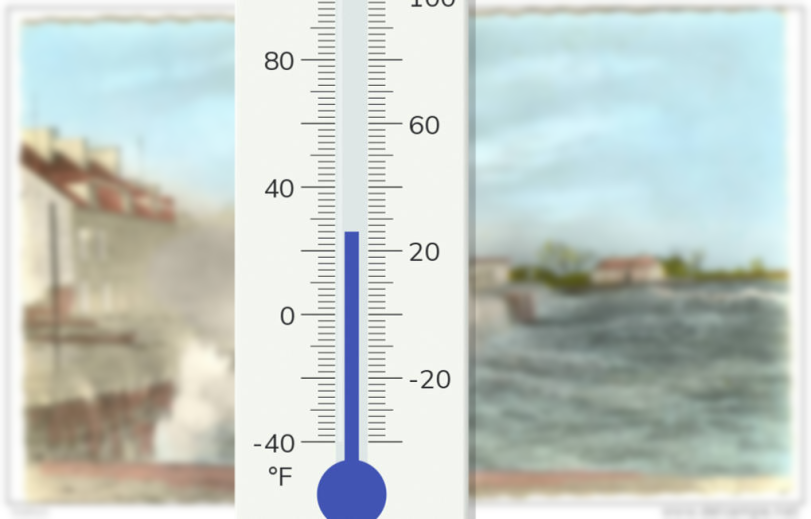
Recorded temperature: 26 °F
